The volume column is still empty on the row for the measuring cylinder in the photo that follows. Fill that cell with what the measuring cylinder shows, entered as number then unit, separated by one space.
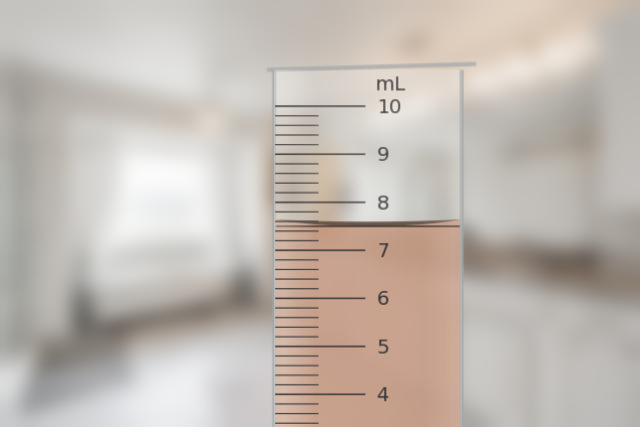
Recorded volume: 7.5 mL
